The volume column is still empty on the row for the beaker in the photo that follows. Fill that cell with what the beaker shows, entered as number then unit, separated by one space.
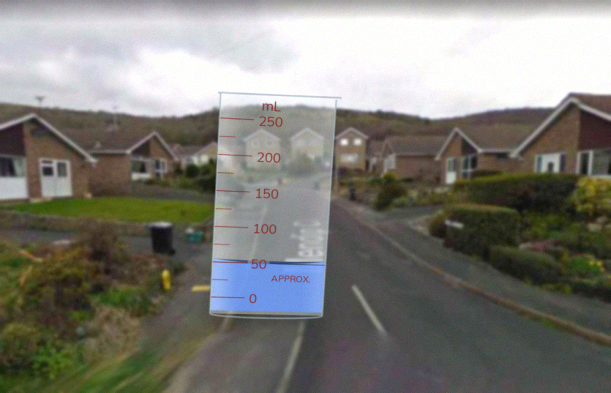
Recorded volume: 50 mL
